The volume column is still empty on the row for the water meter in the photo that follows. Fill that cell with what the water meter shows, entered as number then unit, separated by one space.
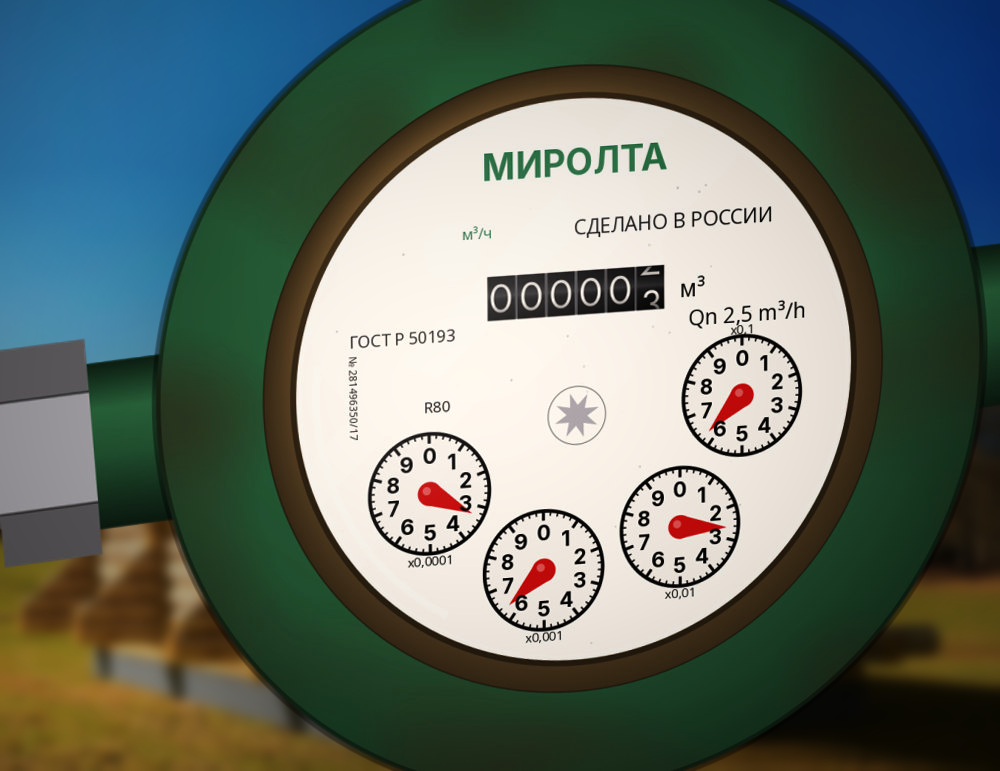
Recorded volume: 2.6263 m³
